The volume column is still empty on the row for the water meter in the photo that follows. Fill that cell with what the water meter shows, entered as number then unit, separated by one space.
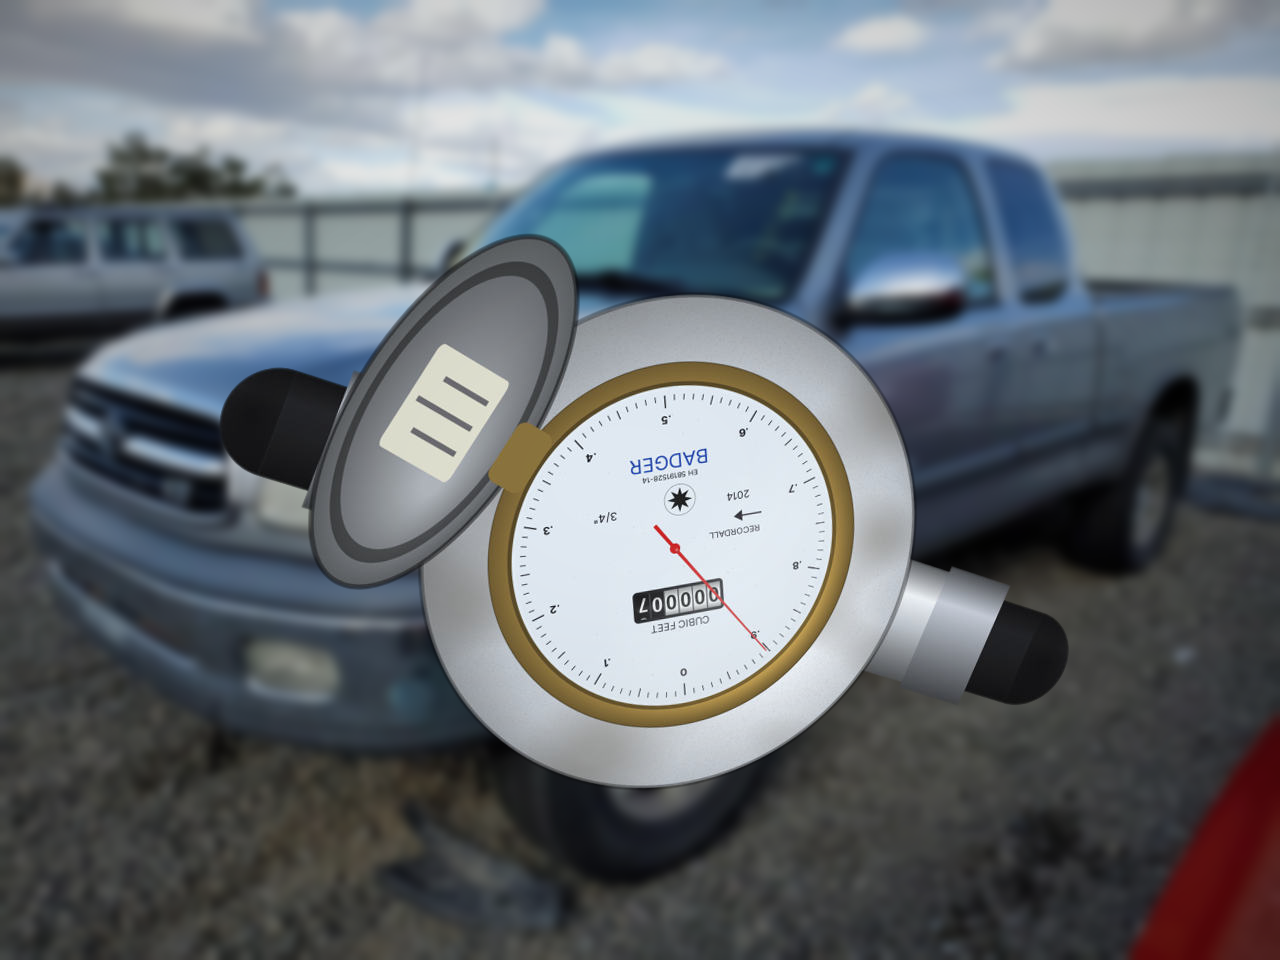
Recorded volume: 6.90 ft³
